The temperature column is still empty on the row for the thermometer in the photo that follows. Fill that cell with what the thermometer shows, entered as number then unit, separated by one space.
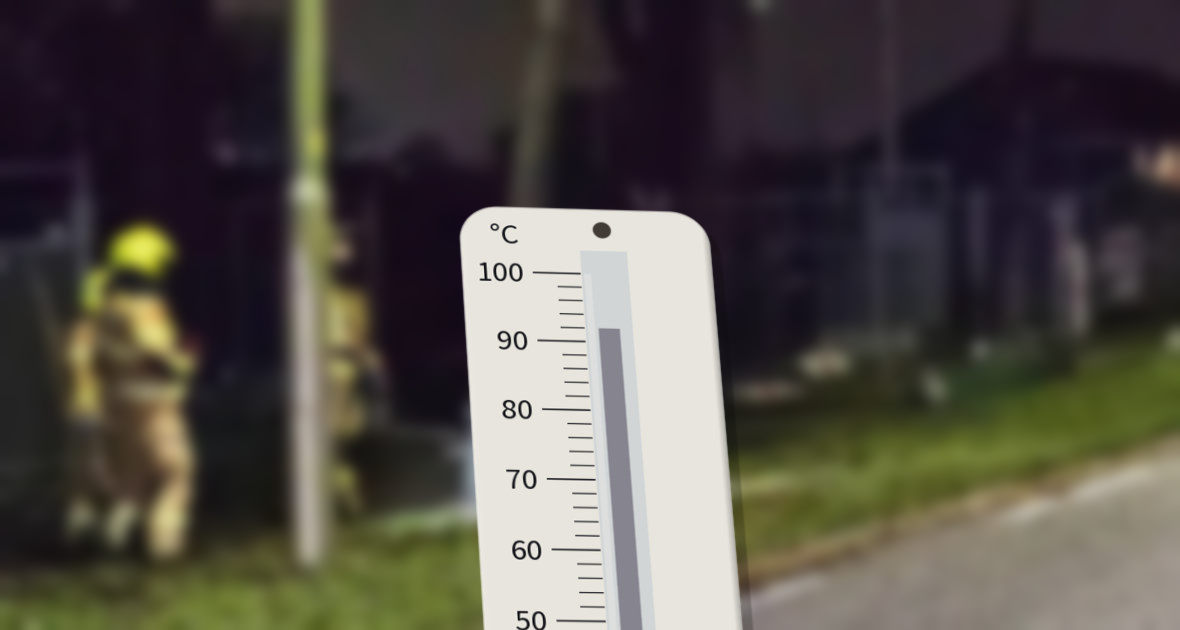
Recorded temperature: 92 °C
